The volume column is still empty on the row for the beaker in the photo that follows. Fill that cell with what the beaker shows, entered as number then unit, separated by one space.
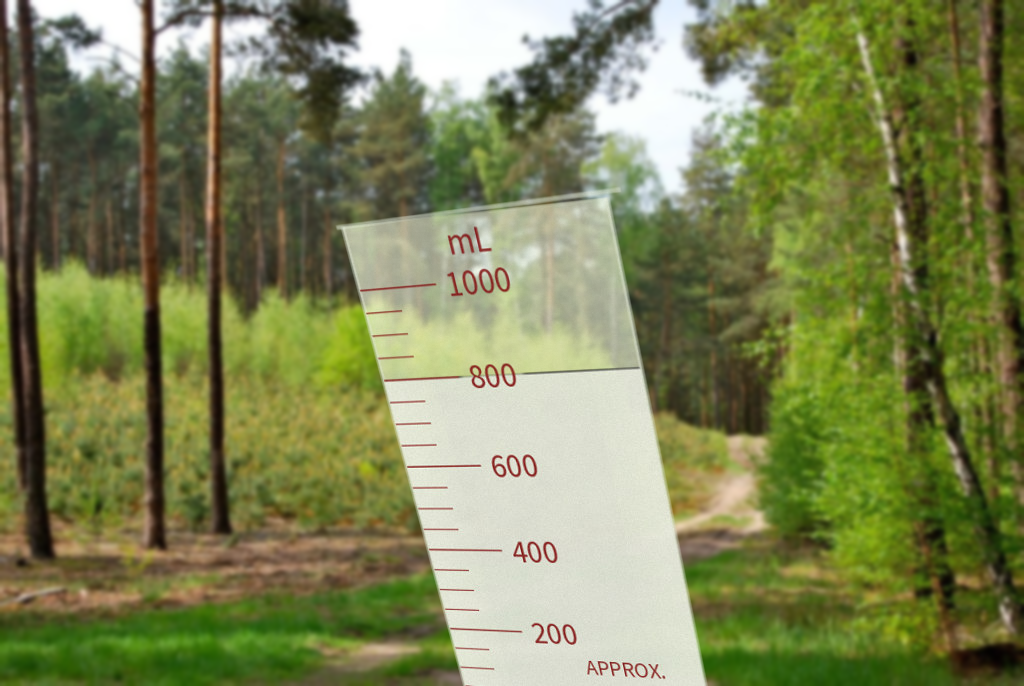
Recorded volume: 800 mL
